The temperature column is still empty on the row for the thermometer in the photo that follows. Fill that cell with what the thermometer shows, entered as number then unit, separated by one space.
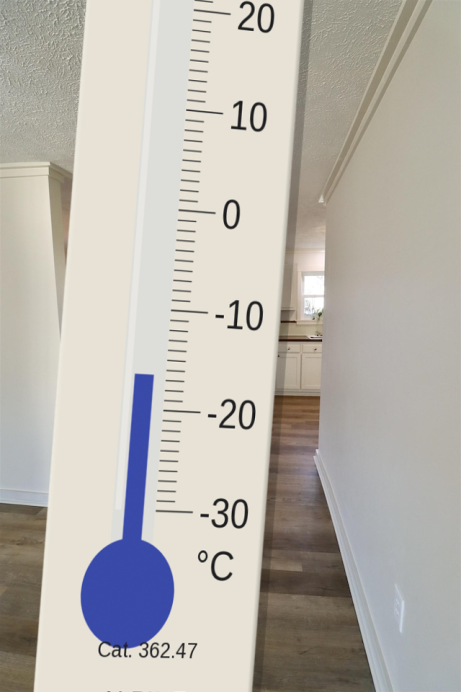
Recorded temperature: -16.5 °C
